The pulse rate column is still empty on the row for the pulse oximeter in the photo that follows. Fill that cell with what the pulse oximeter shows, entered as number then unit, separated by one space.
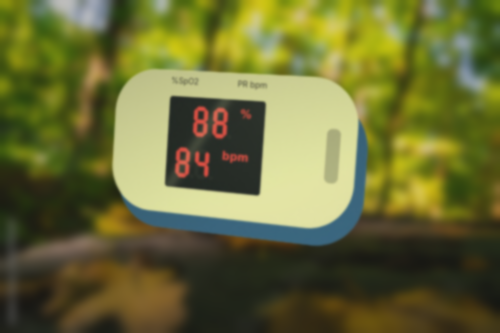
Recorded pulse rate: 84 bpm
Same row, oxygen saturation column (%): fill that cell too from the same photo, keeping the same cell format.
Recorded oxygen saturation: 88 %
